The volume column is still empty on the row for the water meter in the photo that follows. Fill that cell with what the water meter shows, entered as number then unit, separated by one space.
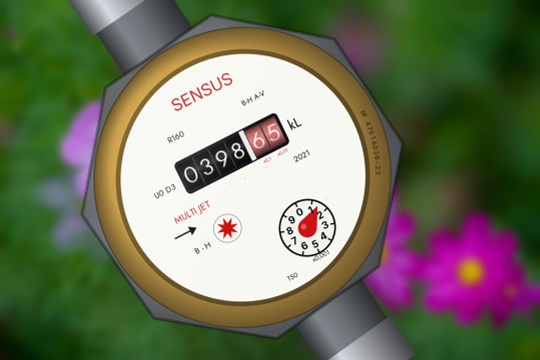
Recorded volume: 398.651 kL
